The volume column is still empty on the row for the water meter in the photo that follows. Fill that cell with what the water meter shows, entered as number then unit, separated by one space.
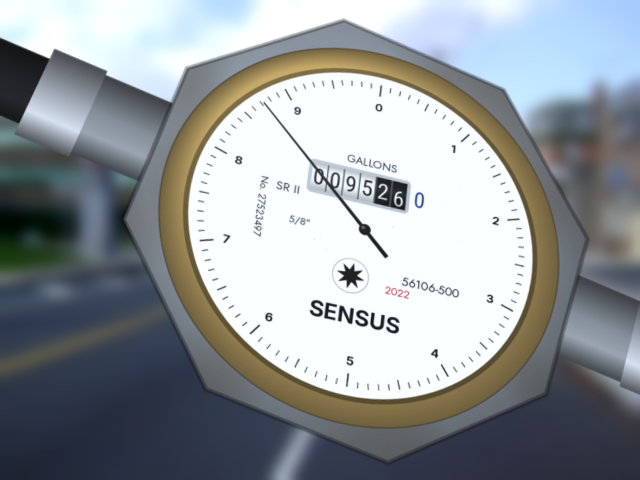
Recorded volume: 95258.7 gal
